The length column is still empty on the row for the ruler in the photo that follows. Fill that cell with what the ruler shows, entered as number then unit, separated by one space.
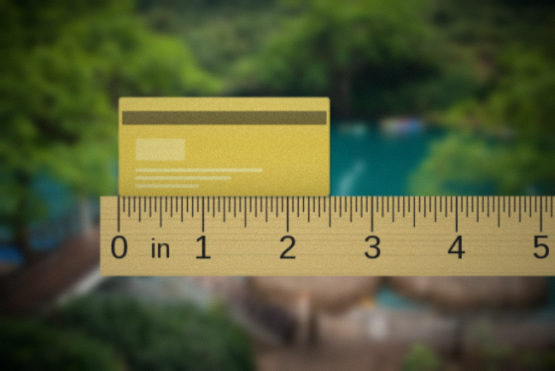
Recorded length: 2.5 in
